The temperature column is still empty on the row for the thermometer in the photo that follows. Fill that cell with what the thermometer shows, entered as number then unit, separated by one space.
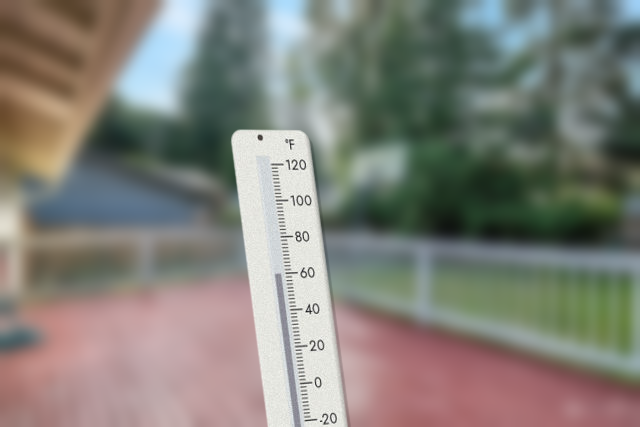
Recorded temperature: 60 °F
